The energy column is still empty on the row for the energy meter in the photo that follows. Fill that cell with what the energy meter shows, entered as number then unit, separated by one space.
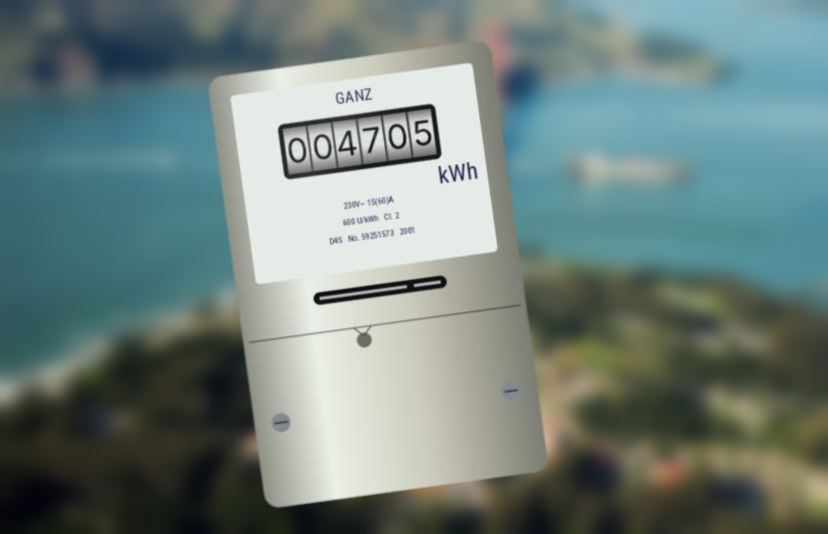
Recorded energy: 4705 kWh
